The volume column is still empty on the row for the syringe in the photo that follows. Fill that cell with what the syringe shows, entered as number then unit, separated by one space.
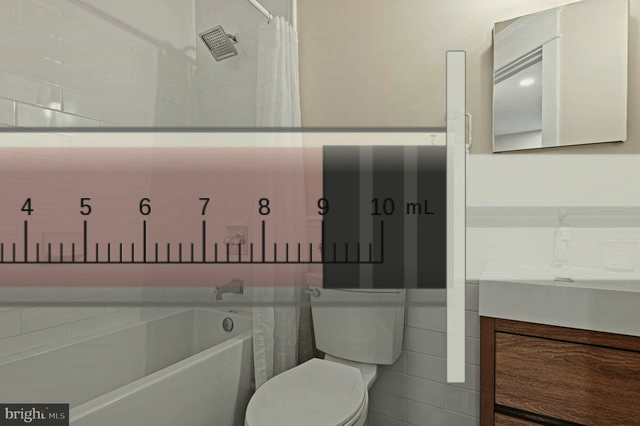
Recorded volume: 9 mL
